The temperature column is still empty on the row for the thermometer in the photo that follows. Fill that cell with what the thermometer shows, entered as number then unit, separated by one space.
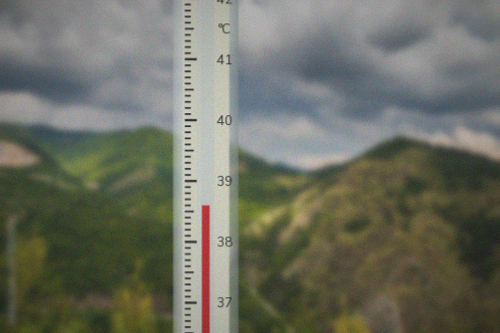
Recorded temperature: 38.6 °C
